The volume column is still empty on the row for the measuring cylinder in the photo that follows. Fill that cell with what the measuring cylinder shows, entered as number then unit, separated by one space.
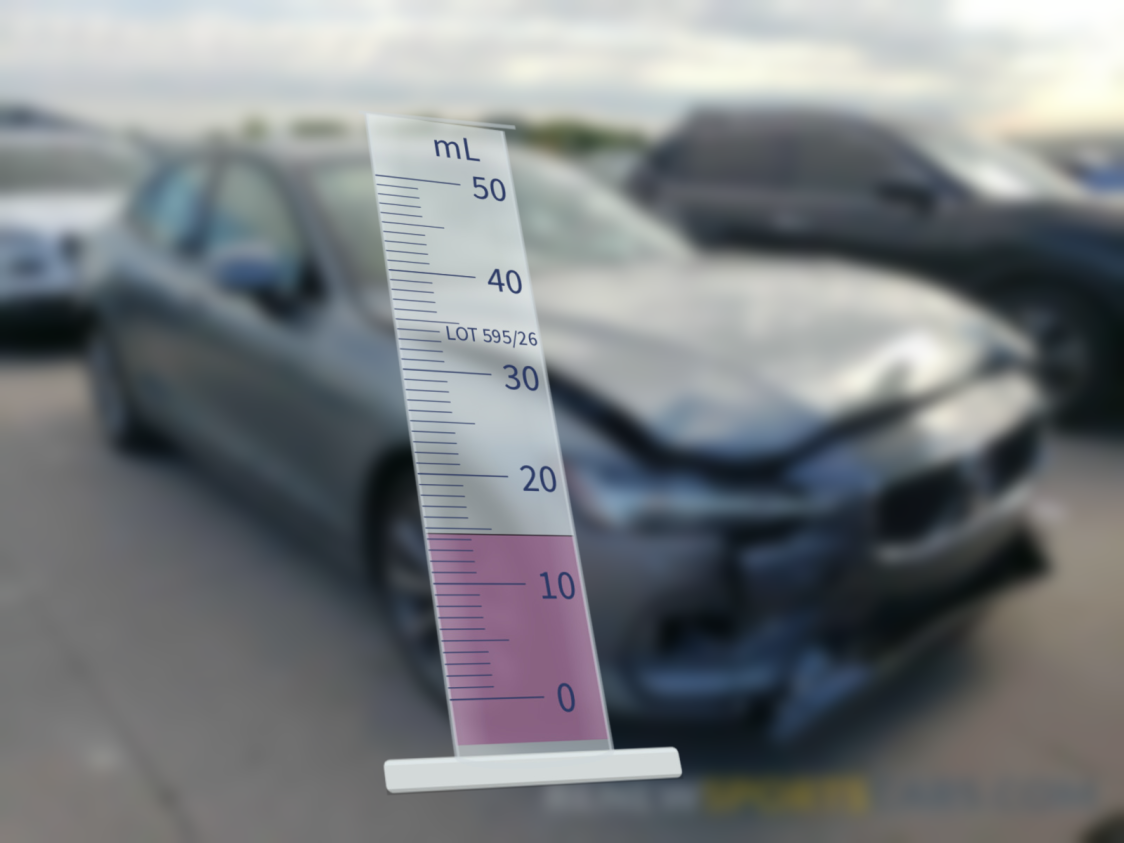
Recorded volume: 14.5 mL
